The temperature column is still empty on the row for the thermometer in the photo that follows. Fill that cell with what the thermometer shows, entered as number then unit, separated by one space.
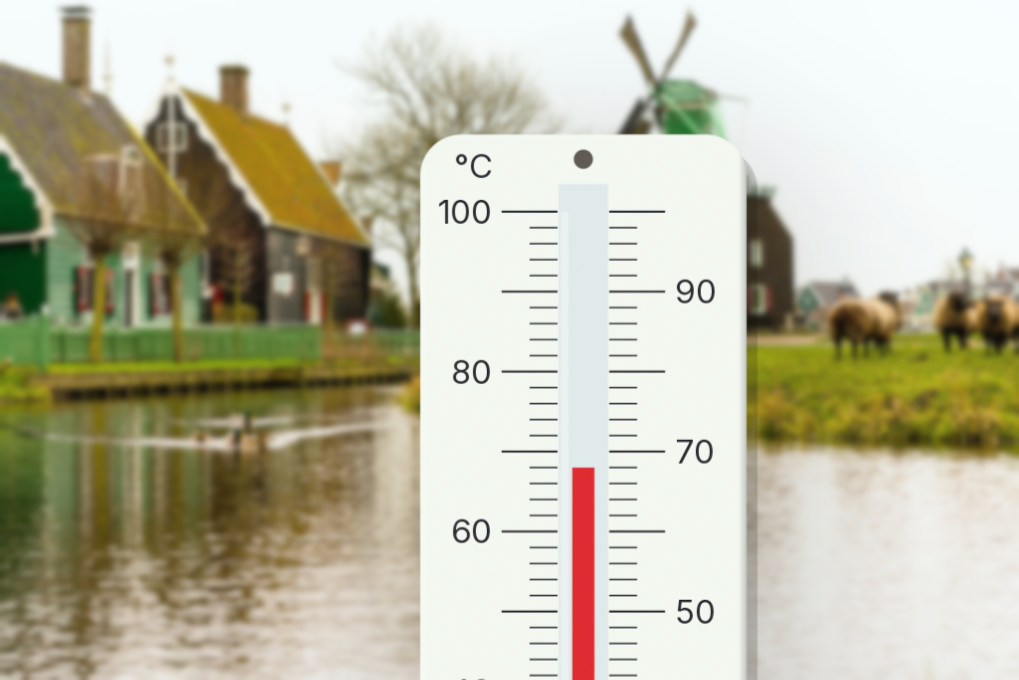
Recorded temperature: 68 °C
